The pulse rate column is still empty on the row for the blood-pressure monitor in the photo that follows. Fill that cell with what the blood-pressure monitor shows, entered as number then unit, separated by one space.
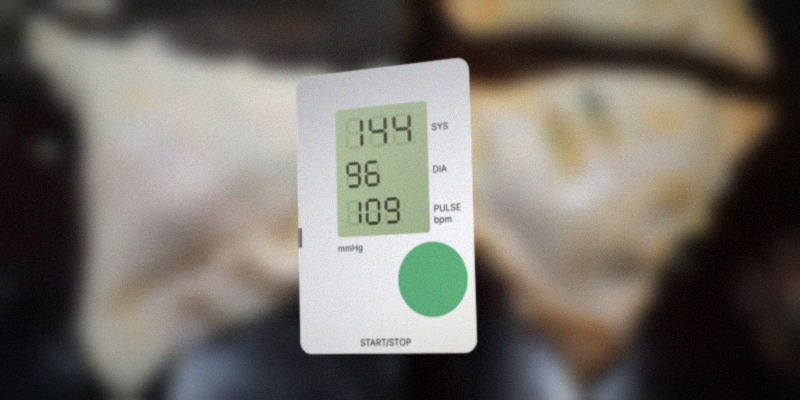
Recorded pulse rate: 109 bpm
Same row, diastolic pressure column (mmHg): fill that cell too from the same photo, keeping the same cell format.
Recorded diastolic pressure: 96 mmHg
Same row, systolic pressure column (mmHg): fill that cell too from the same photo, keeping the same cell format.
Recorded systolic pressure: 144 mmHg
